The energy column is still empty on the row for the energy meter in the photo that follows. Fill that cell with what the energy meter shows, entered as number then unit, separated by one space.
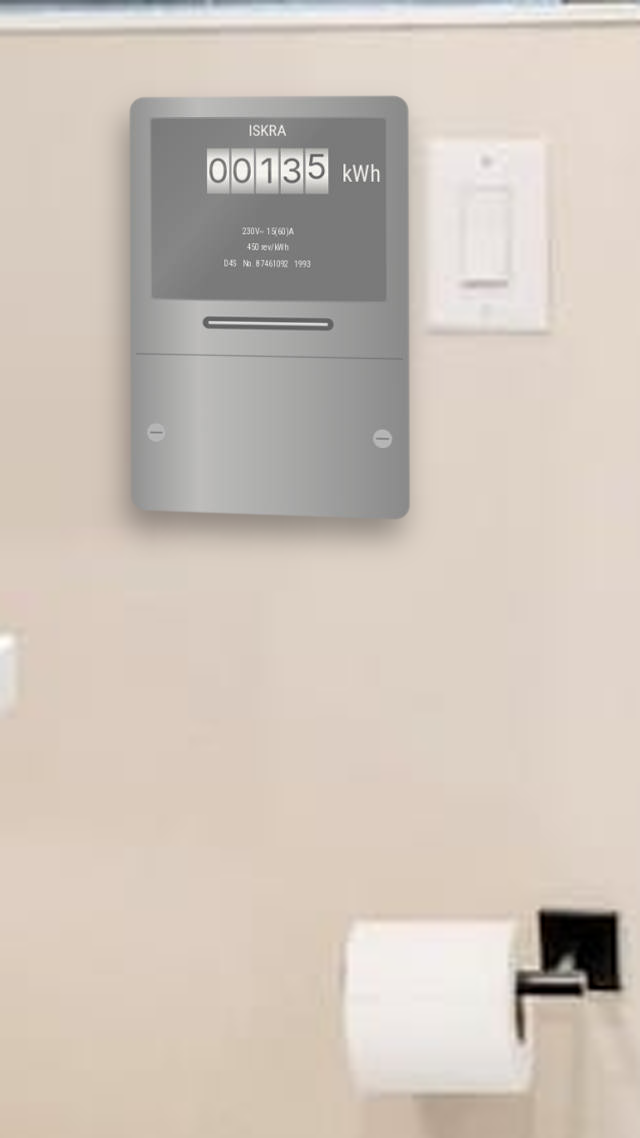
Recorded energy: 135 kWh
